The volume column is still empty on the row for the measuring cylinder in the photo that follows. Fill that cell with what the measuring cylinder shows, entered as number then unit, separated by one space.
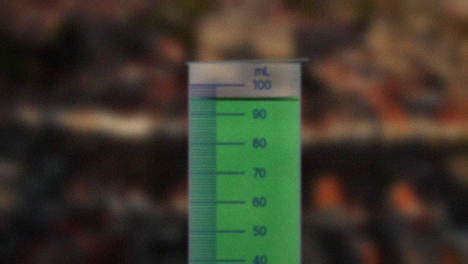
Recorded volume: 95 mL
